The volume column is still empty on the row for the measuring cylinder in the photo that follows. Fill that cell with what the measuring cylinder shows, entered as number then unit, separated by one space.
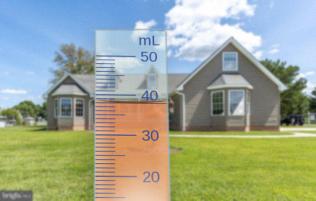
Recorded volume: 38 mL
